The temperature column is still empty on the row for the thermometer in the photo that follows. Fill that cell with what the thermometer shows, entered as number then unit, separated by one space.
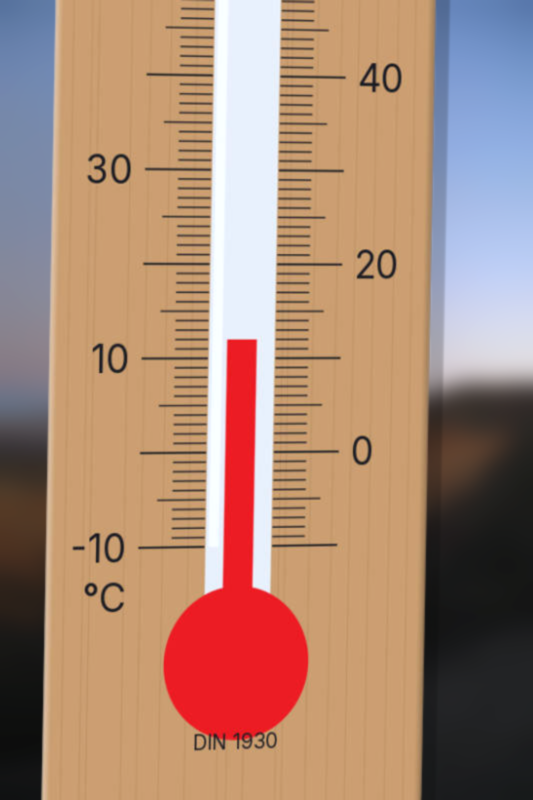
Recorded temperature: 12 °C
